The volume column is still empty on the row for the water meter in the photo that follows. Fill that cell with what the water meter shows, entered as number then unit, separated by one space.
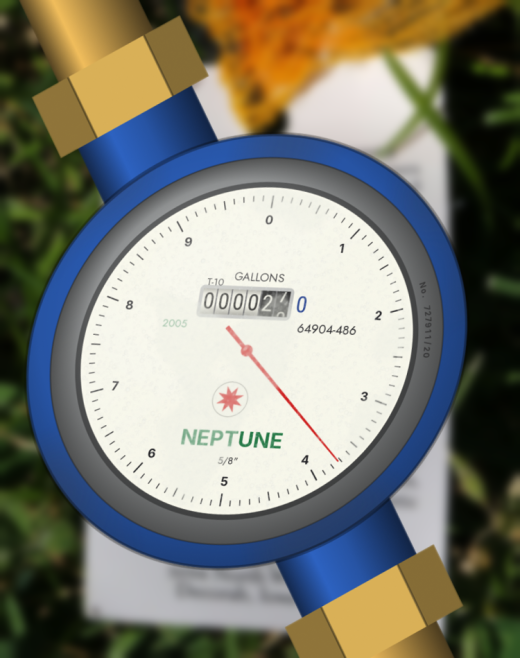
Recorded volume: 273.7 gal
